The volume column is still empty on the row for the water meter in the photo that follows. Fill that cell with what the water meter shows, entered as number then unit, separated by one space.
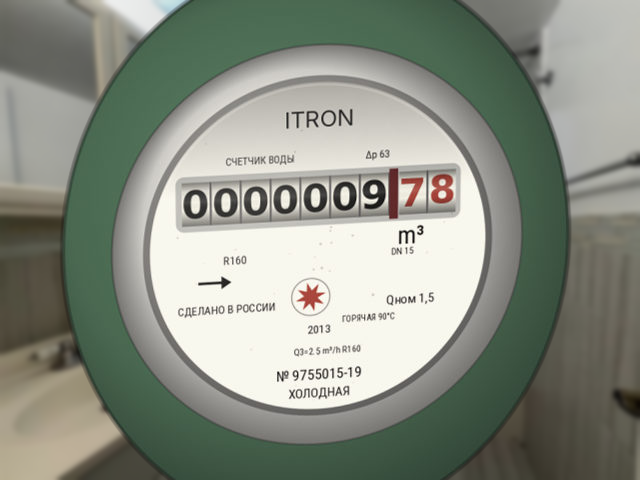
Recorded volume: 9.78 m³
